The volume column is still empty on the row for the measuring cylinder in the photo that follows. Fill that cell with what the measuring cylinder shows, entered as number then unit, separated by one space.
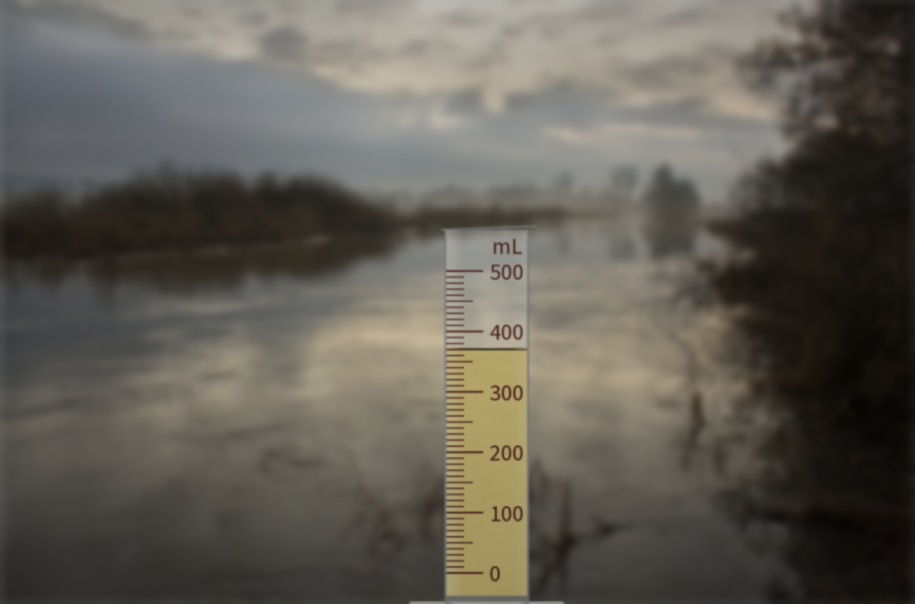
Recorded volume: 370 mL
